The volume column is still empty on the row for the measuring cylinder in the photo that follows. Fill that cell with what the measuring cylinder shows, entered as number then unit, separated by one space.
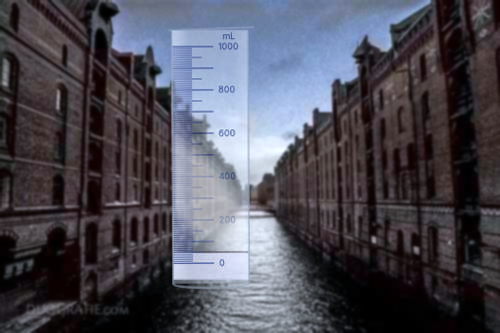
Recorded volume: 50 mL
